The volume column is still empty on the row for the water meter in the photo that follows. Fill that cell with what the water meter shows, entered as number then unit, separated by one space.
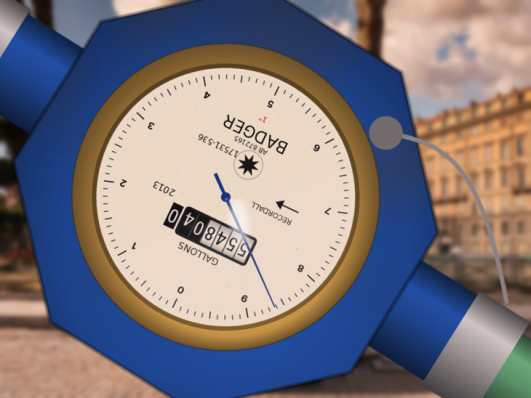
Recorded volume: 5548038.6 gal
